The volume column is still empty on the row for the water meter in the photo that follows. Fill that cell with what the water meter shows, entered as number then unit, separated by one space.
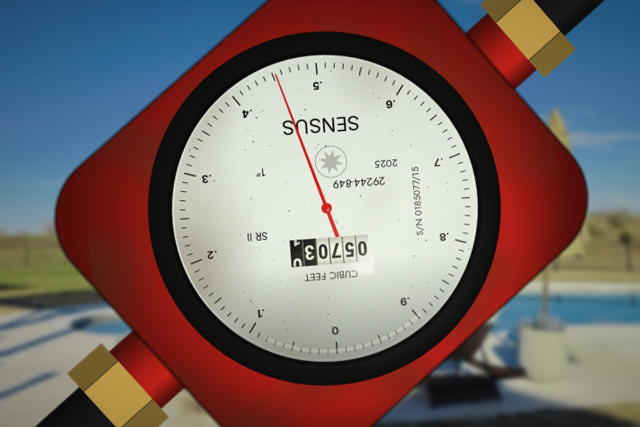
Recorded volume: 57030.45 ft³
